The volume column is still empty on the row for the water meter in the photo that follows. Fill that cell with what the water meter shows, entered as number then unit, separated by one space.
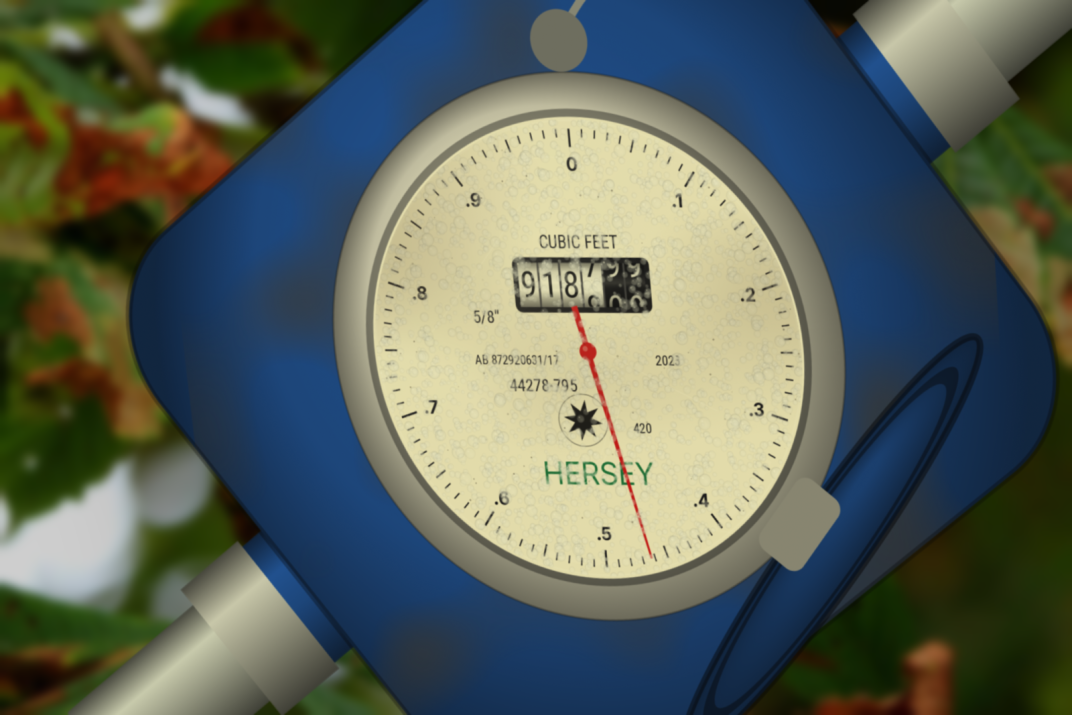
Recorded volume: 918799.46 ft³
